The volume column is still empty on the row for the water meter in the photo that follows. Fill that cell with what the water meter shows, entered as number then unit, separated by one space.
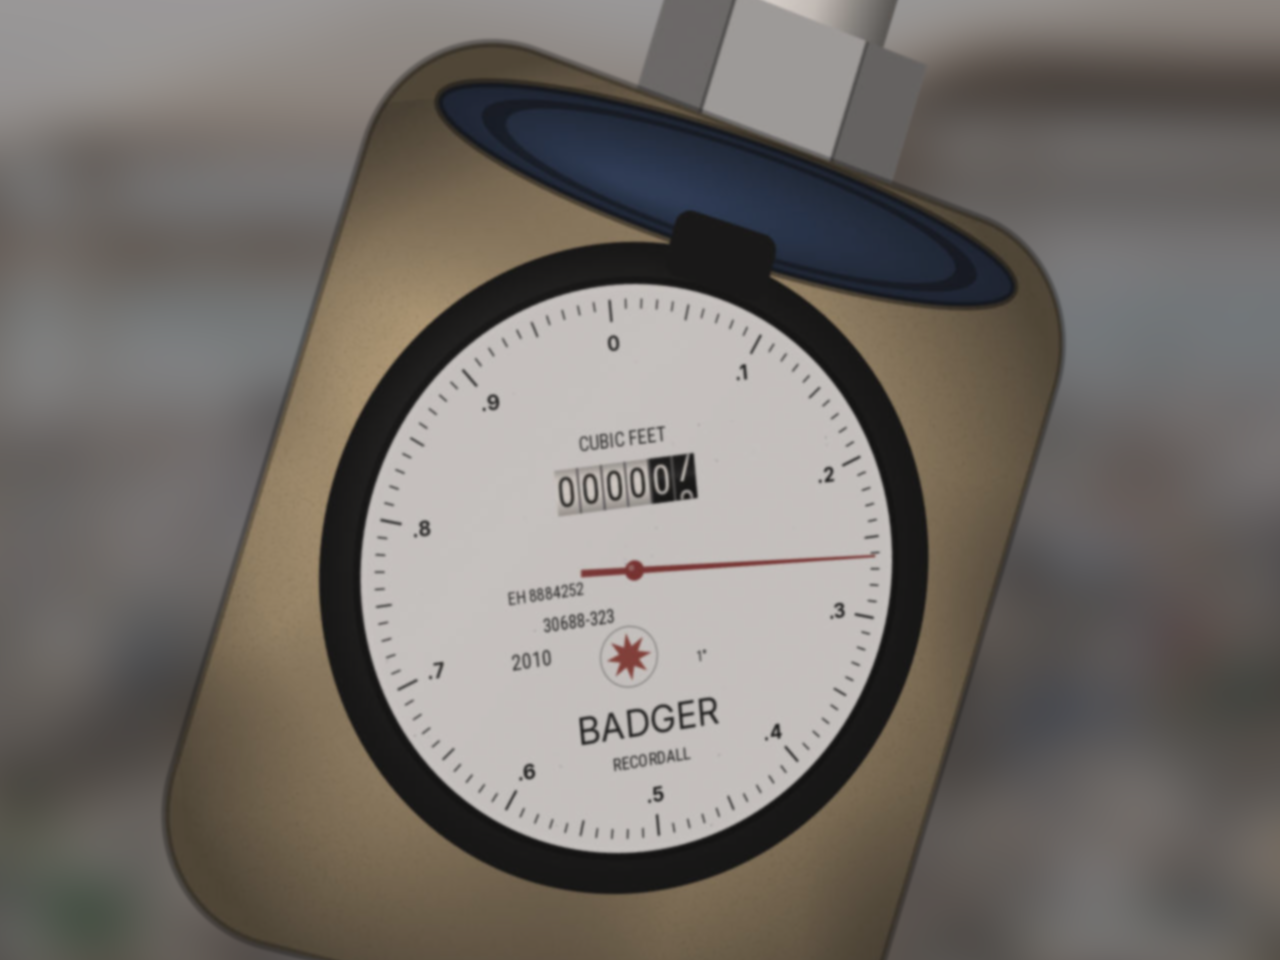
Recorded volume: 7.26 ft³
